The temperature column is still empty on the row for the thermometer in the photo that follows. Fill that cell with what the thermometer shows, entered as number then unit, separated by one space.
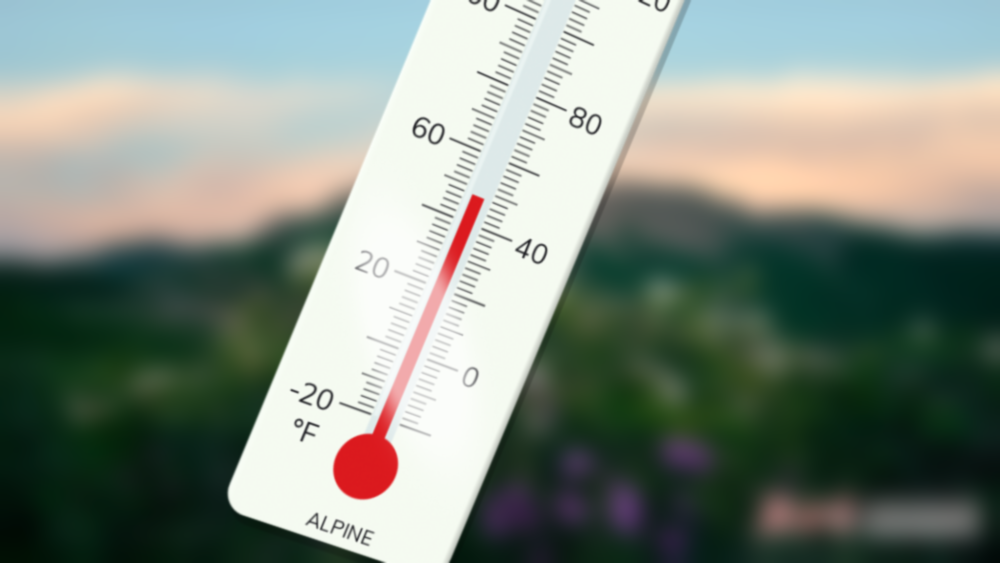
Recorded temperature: 48 °F
